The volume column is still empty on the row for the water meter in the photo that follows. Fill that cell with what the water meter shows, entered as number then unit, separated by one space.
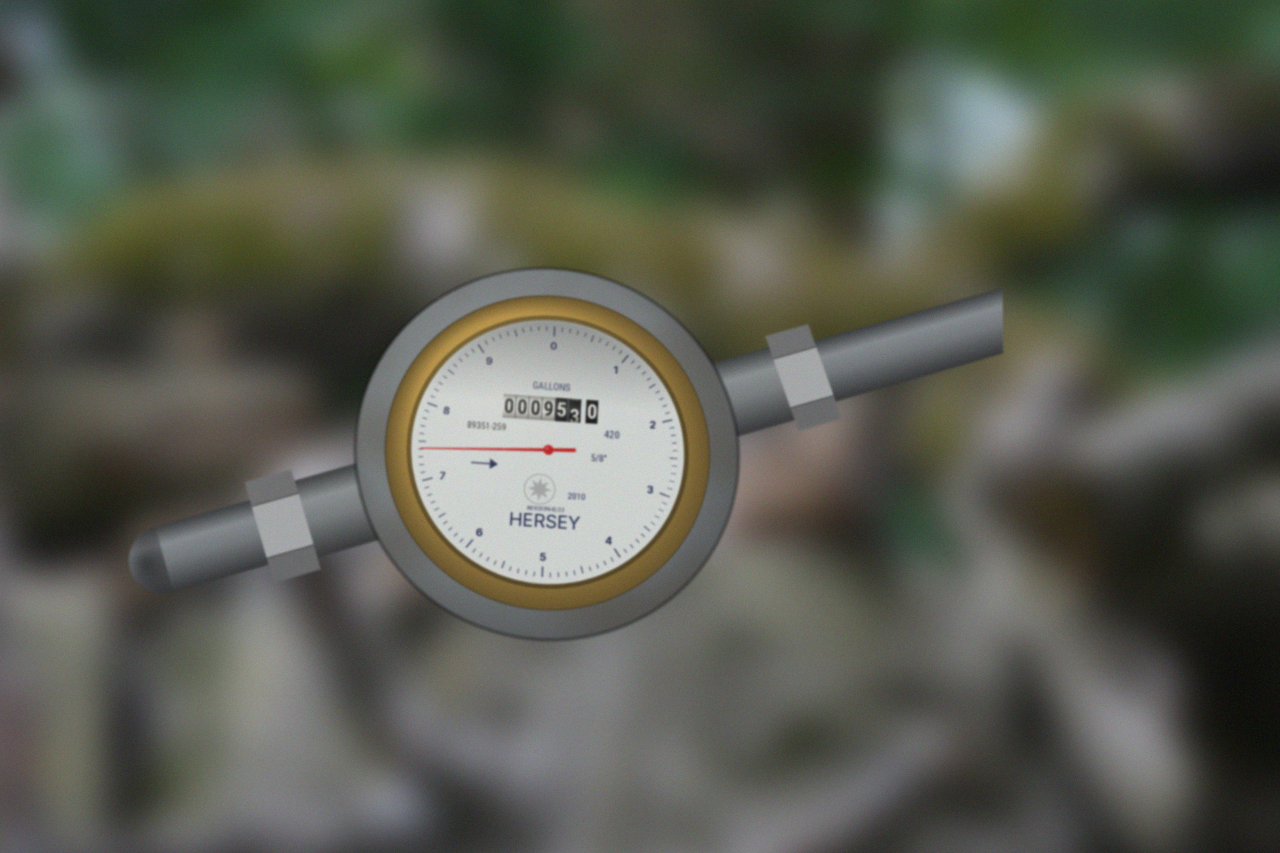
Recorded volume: 9527.4 gal
